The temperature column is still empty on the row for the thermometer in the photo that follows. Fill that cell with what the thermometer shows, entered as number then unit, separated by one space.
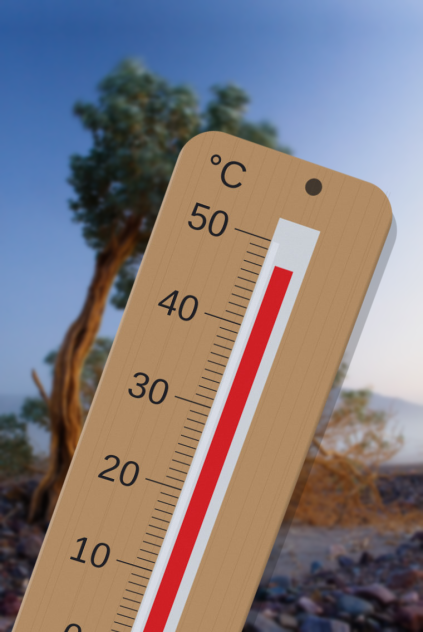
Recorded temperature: 47.5 °C
